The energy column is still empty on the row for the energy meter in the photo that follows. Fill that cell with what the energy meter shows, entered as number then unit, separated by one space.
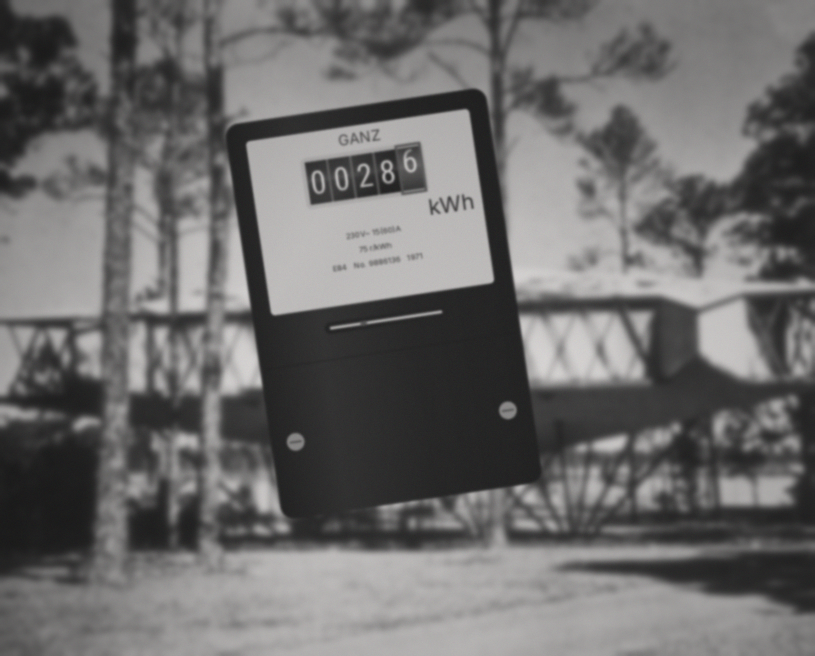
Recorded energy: 28.6 kWh
